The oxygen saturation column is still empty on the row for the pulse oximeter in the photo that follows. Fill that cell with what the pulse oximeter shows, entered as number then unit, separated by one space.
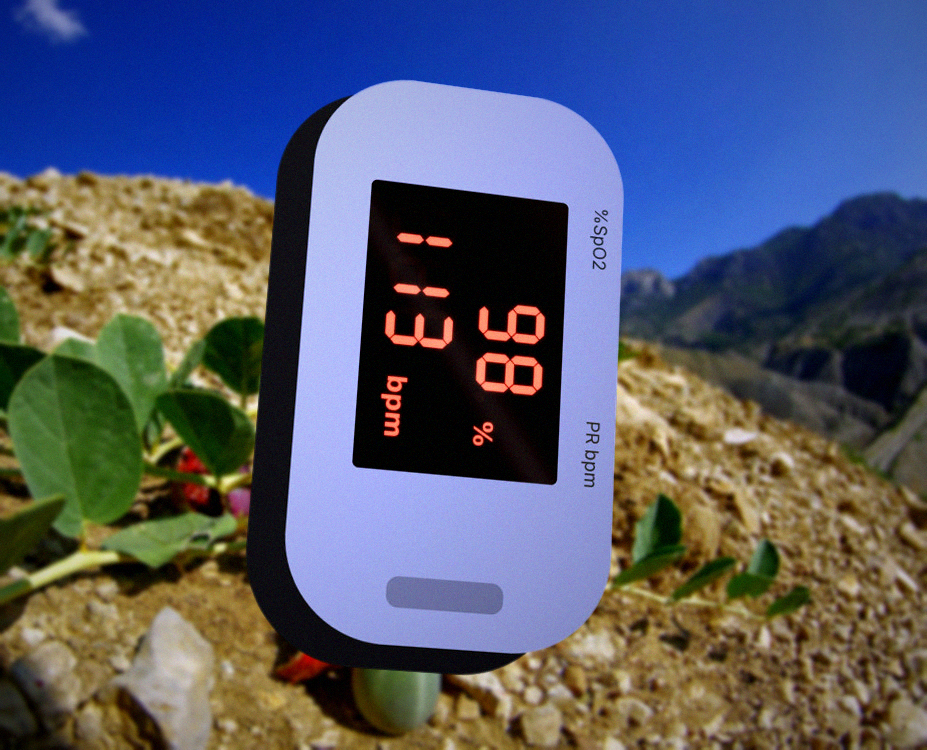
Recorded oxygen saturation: 98 %
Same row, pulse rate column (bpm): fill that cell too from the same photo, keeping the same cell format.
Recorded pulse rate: 113 bpm
